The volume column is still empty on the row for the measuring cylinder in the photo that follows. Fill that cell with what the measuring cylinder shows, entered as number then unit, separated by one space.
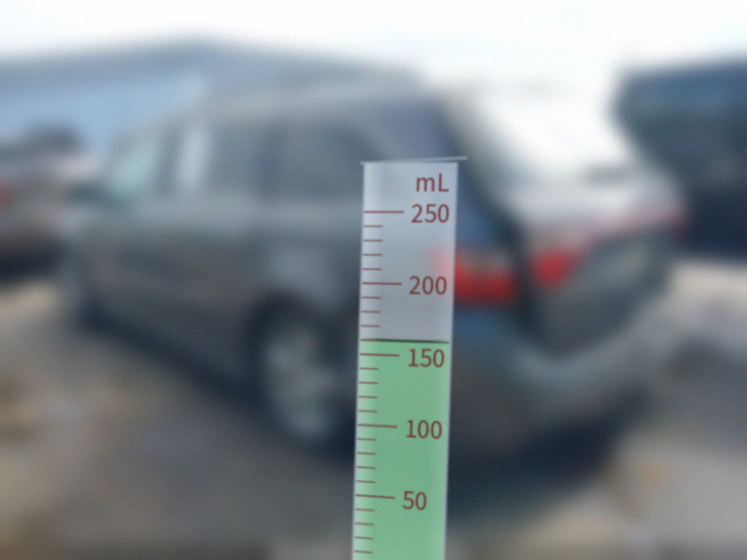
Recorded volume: 160 mL
